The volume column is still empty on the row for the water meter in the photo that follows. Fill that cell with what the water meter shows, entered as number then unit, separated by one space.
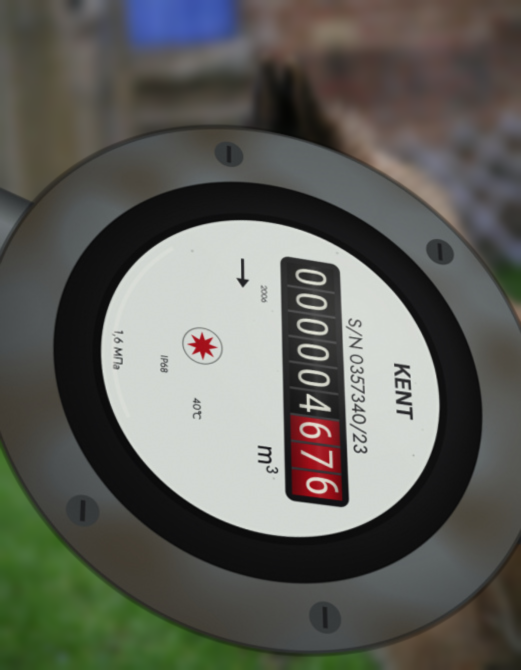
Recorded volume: 4.676 m³
